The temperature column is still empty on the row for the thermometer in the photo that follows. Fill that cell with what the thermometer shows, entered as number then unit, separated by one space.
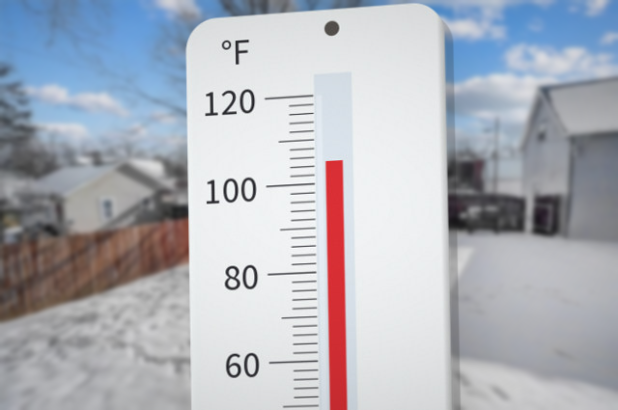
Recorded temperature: 105 °F
